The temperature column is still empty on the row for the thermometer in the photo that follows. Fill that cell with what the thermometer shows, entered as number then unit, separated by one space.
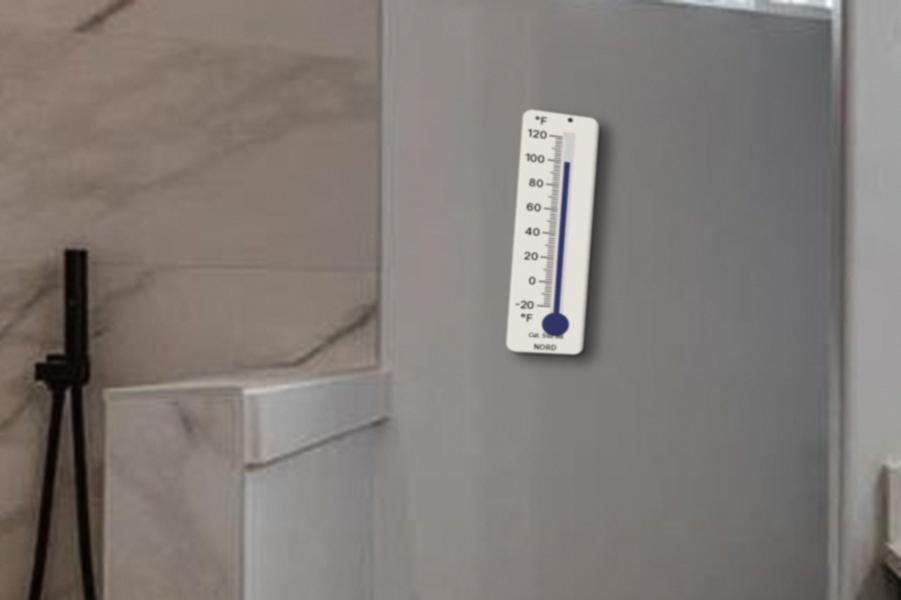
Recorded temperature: 100 °F
